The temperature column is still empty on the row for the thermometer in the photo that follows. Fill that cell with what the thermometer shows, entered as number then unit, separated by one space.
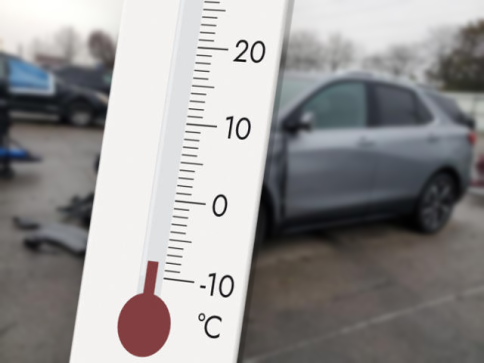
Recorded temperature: -8 °C
